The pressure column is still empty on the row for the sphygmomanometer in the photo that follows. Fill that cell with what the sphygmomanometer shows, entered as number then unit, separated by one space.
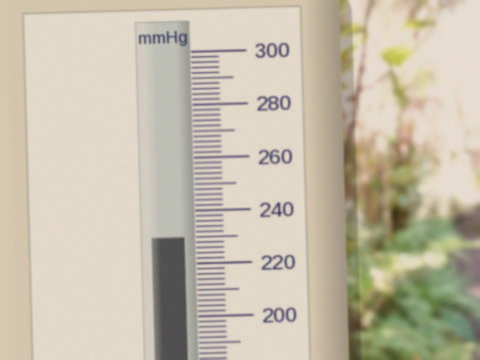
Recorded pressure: 230 mmHg
